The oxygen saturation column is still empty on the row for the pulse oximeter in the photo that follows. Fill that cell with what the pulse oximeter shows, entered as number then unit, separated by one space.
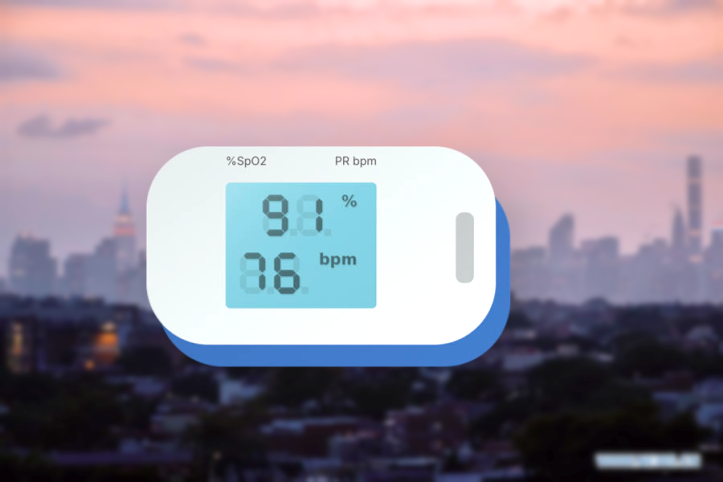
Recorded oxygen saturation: 91 %
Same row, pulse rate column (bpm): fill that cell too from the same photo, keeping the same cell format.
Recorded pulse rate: 76 bpm
